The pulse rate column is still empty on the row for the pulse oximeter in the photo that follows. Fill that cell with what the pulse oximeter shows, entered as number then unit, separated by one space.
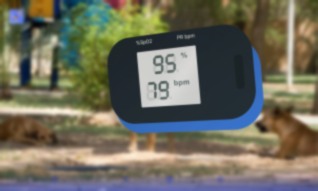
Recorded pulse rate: 79 bpm
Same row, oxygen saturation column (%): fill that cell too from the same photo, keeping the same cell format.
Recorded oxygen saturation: 95 %
